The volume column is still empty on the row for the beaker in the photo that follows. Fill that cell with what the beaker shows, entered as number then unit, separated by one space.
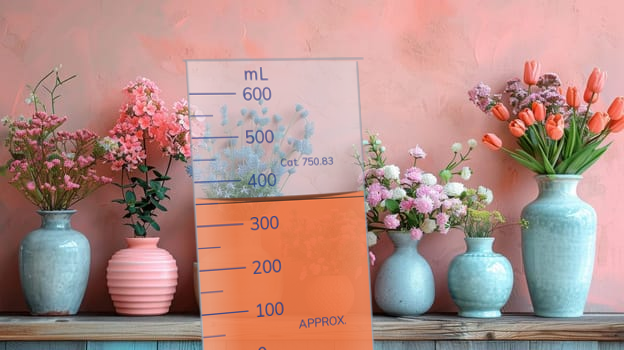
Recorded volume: 350 mL
